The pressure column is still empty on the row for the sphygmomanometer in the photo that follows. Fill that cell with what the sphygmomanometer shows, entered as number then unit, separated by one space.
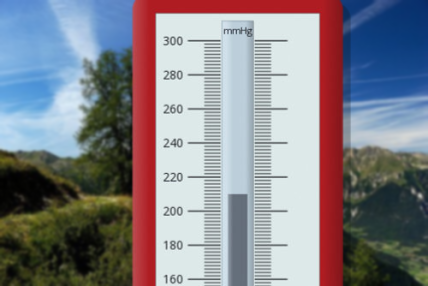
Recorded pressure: 210 mmHg
